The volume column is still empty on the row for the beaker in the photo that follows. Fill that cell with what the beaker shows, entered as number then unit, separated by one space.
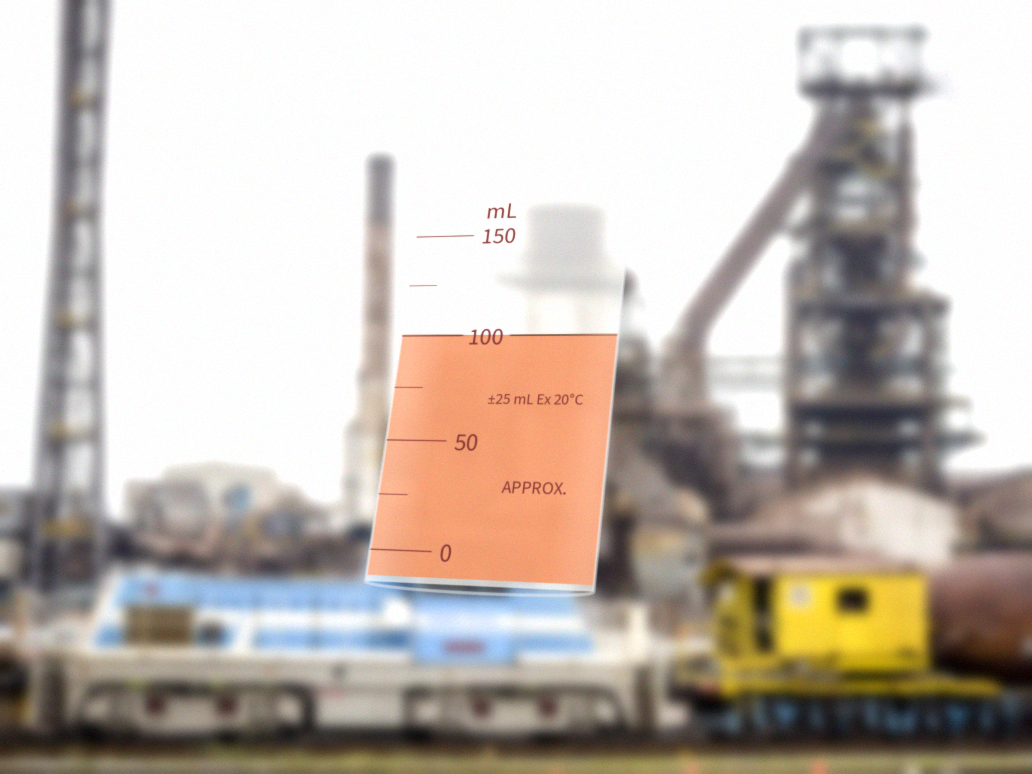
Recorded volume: 100 mL
